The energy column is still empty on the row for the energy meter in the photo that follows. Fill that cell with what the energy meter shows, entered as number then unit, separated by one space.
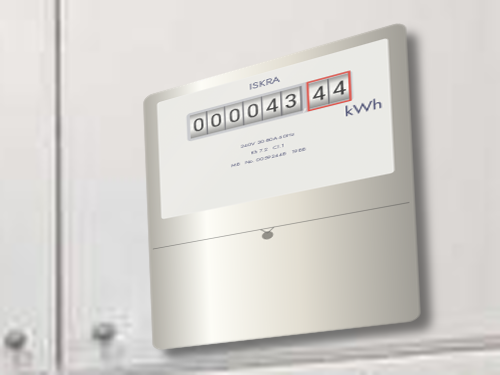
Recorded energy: 43.44 kWh
